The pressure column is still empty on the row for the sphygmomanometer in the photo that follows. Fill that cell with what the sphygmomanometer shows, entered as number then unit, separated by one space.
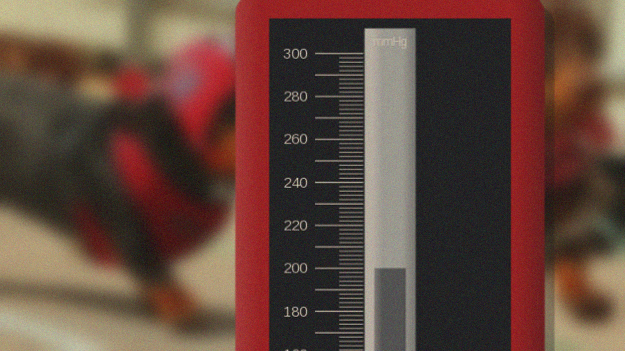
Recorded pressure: 200 mmHg
